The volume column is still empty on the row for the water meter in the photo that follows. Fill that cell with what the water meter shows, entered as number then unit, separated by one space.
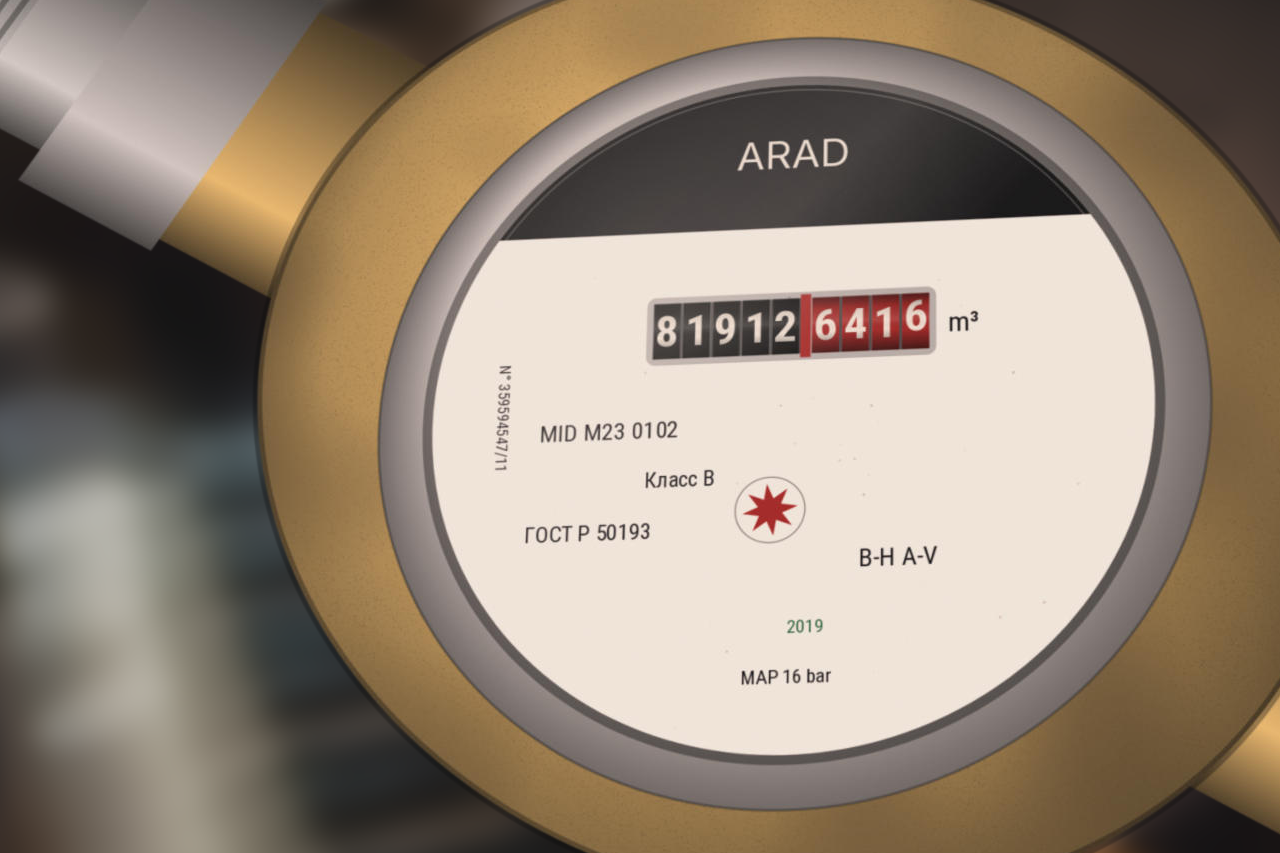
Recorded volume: 81912.6416 m³
